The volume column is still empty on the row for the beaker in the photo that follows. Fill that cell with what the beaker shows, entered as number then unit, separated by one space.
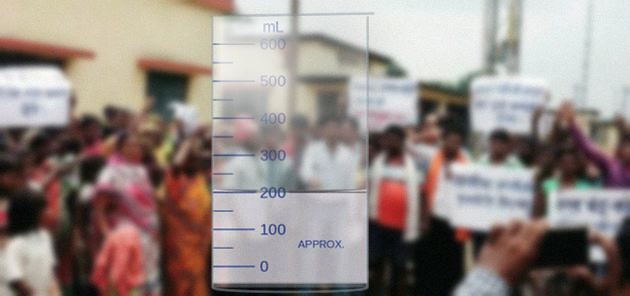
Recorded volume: 200 mL
